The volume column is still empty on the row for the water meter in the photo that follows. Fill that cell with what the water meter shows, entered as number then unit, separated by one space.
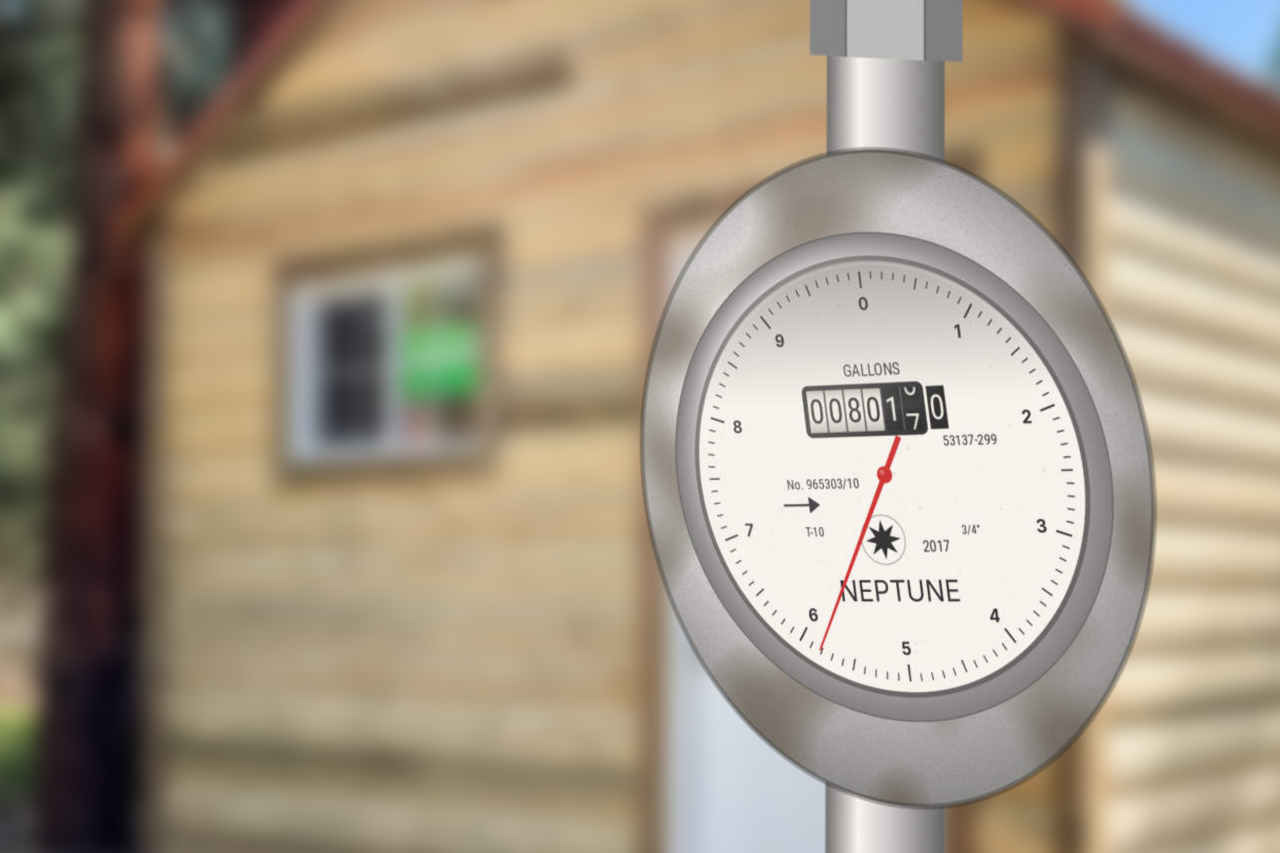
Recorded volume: 80165.8 gal
